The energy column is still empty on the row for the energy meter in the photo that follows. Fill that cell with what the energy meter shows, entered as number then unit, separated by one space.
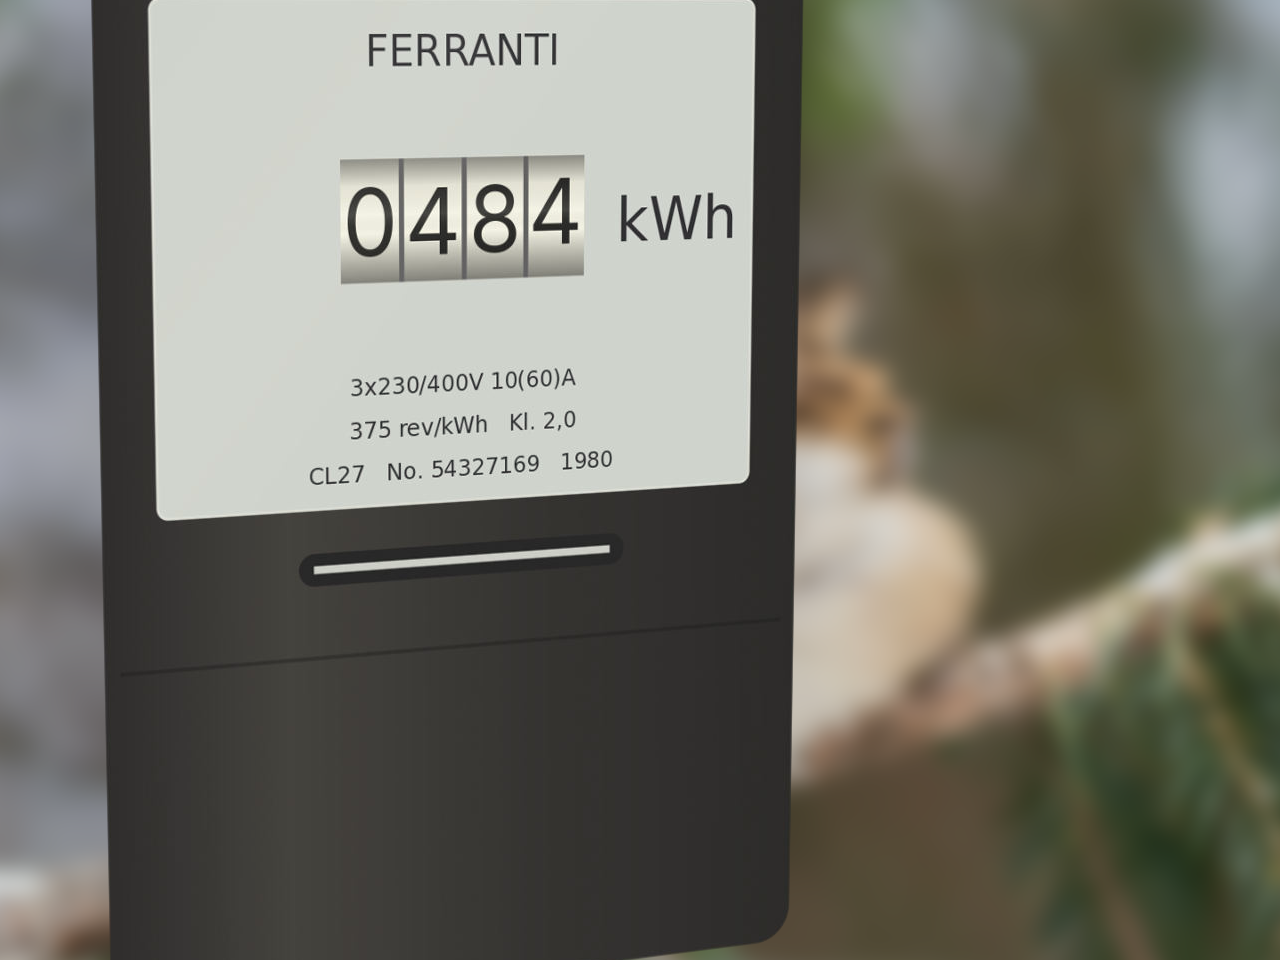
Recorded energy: 484 kWh
